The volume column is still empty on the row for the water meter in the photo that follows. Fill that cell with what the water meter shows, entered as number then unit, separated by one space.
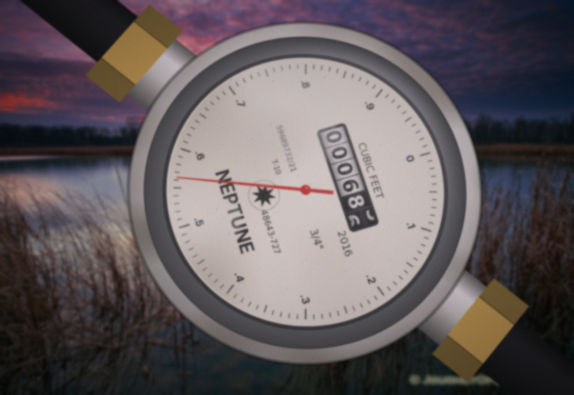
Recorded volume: 685.56 ft³
